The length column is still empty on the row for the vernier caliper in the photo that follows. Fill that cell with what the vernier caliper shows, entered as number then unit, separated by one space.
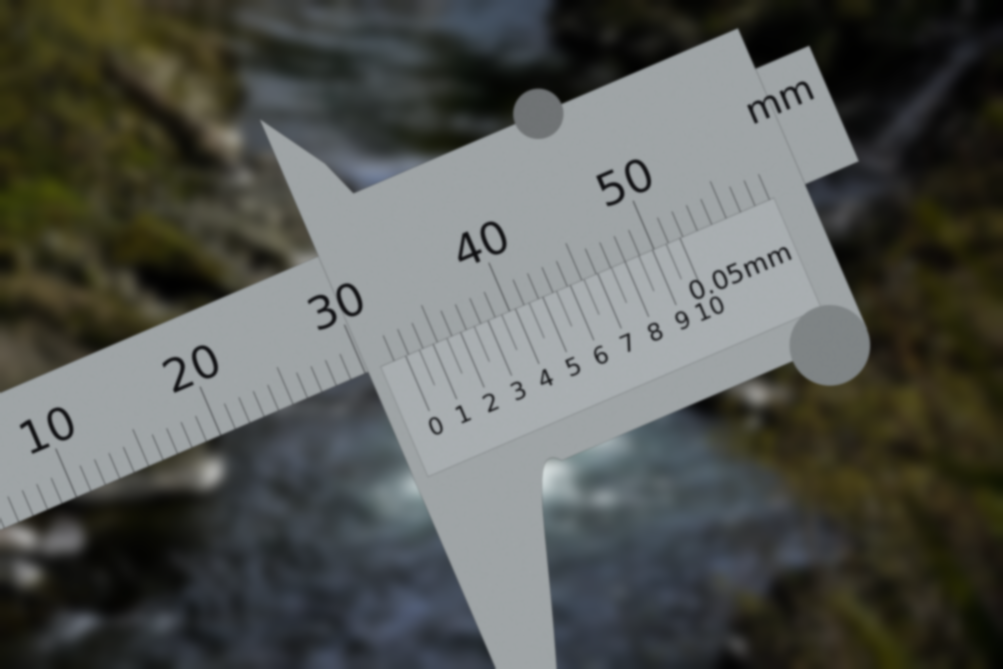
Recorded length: 32.8 mm
